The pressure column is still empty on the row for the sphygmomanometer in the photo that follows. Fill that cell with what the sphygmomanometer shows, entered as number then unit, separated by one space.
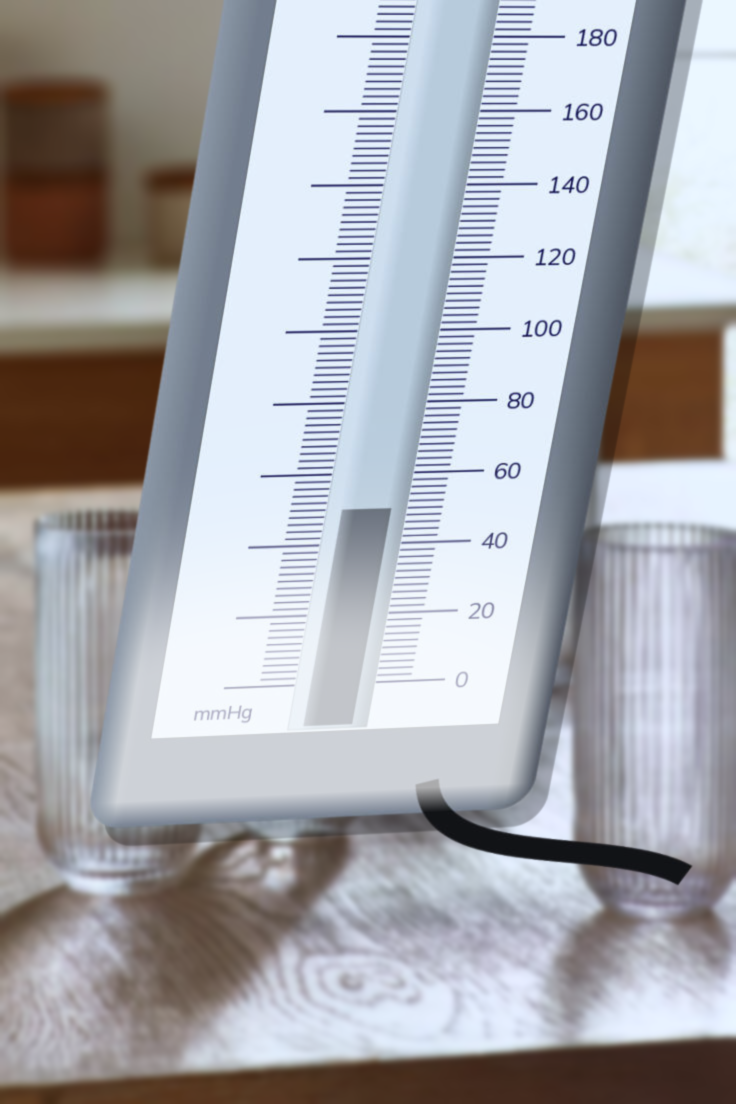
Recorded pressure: 50 mmHg
